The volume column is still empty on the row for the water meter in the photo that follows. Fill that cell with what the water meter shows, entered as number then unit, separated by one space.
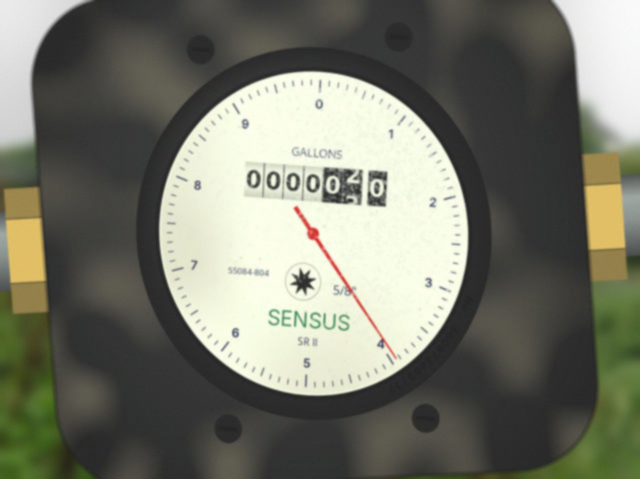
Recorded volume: 23.9 gal
